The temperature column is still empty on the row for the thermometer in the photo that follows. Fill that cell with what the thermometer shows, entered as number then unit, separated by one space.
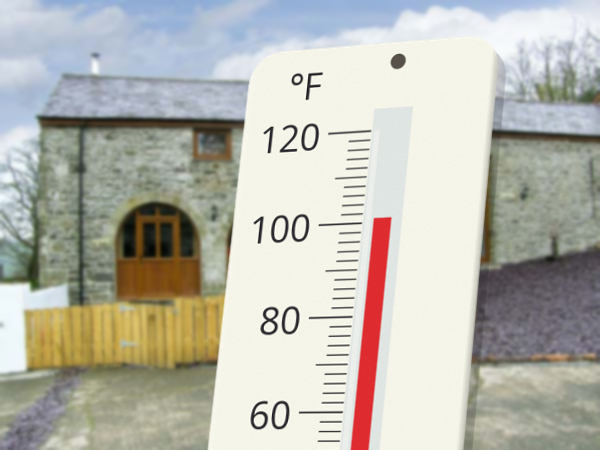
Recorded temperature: 101 °F
